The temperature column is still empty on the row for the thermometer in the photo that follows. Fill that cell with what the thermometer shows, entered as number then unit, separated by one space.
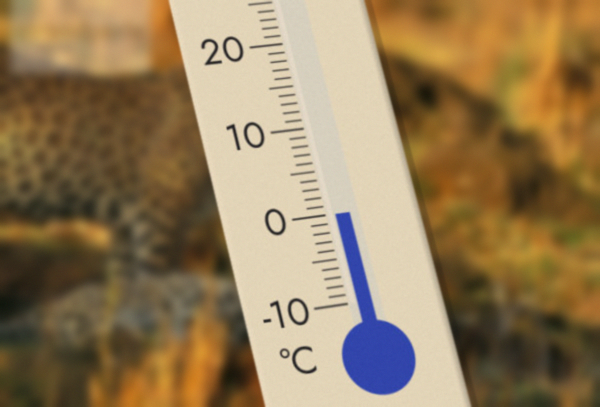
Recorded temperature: 0 °C
